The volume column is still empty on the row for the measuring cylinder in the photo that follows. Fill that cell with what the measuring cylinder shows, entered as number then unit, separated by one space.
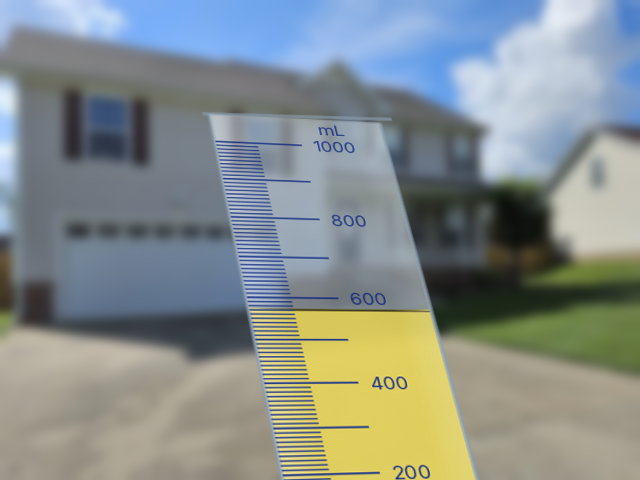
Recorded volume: 570 mL
